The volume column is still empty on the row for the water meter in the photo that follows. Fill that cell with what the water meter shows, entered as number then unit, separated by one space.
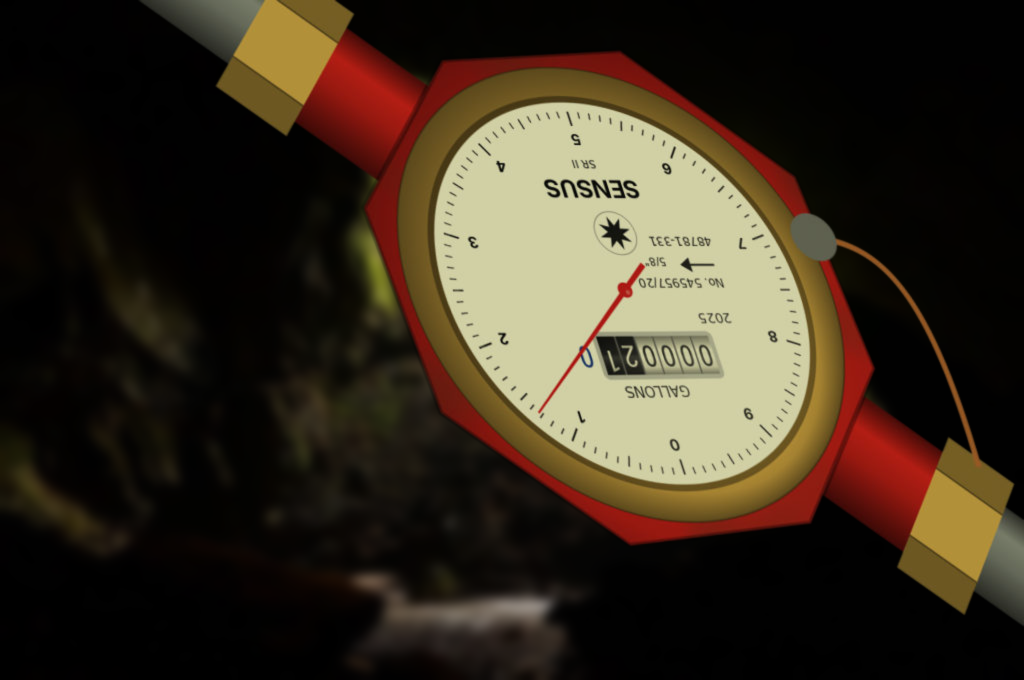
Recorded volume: 211.3 gal
